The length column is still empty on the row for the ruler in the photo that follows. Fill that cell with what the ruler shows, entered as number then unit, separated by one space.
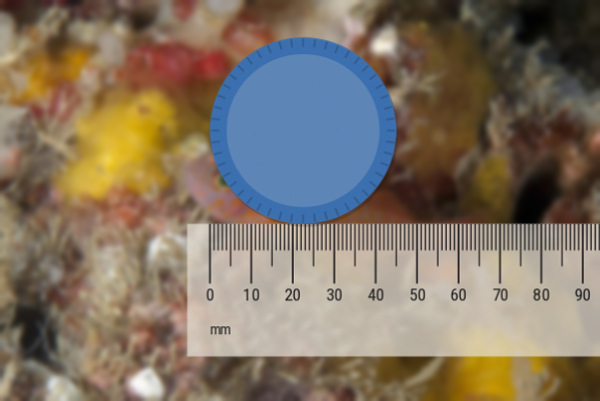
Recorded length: 45 mm
